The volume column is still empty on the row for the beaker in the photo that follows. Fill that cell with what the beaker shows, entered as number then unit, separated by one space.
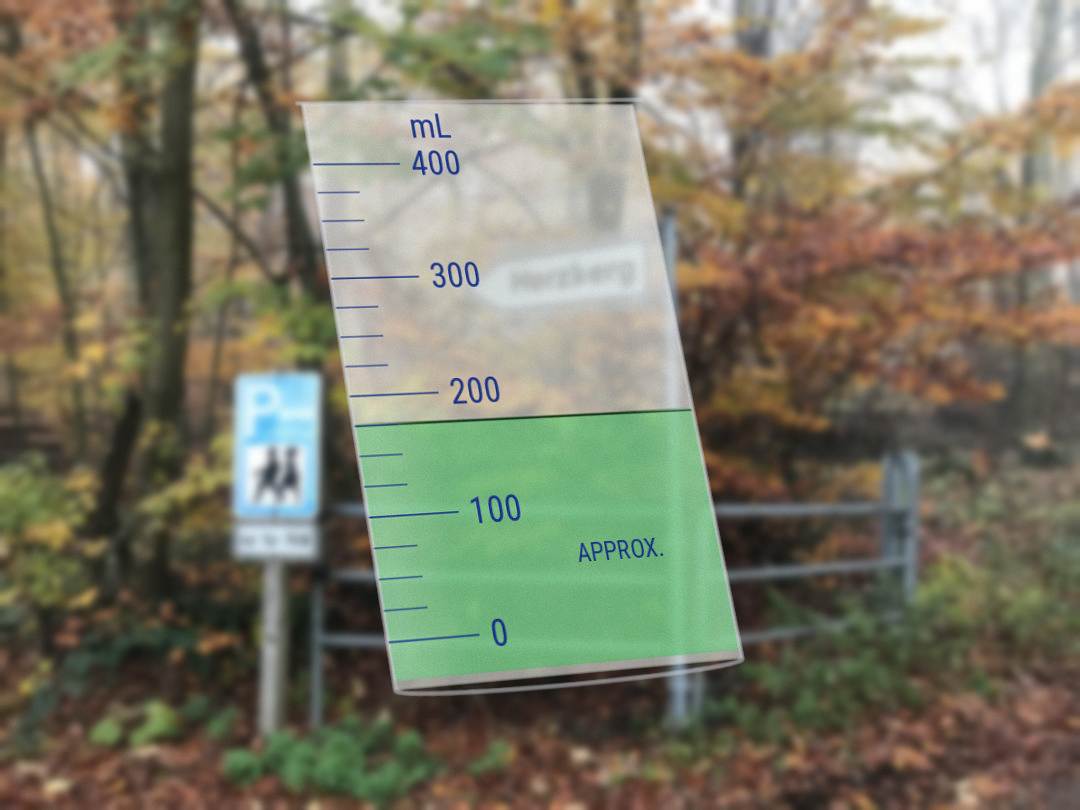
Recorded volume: 175 mL
